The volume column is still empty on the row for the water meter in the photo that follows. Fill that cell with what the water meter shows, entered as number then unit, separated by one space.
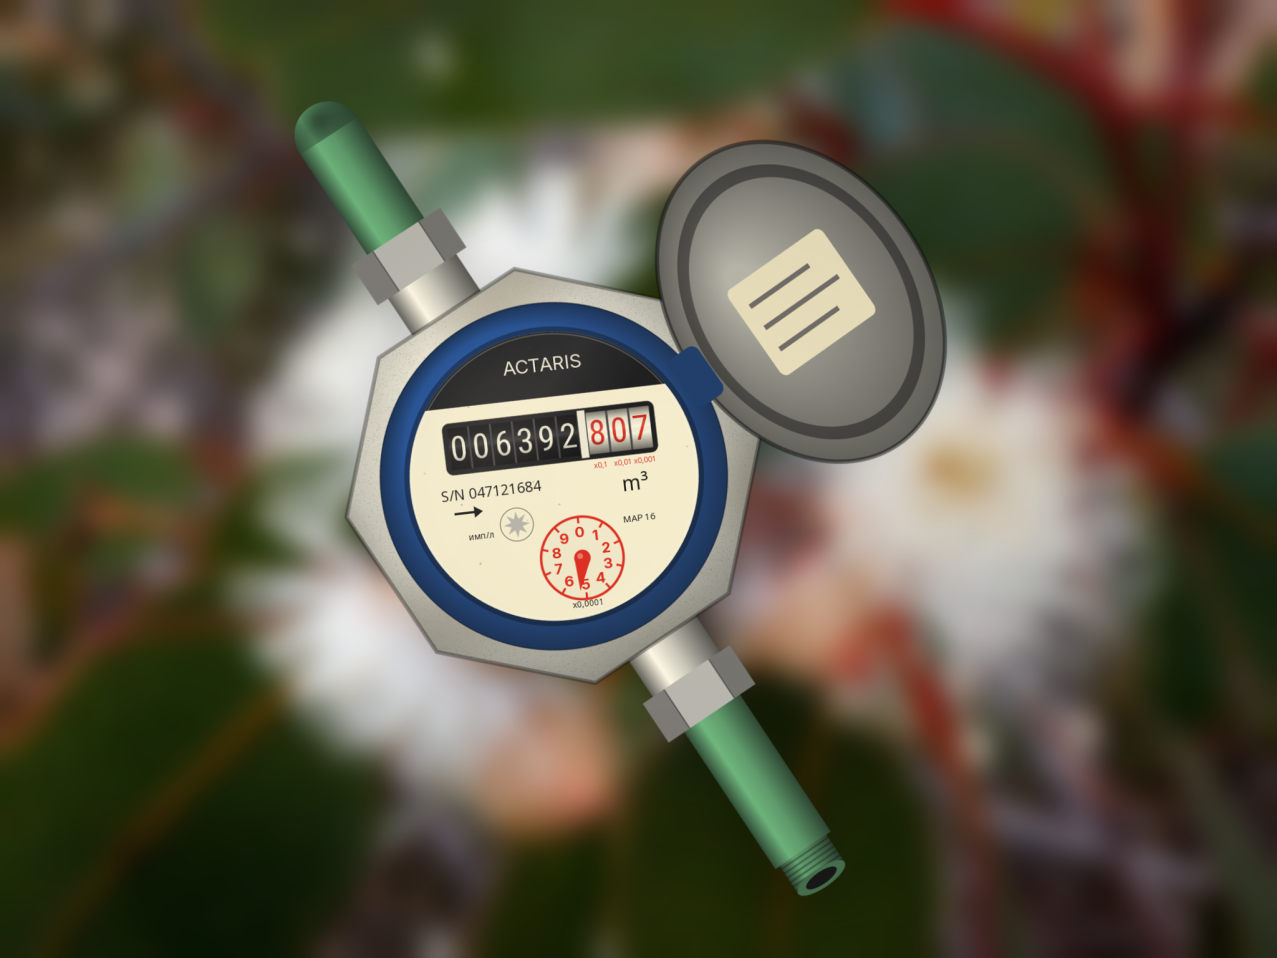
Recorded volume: 6392.8075 m³
